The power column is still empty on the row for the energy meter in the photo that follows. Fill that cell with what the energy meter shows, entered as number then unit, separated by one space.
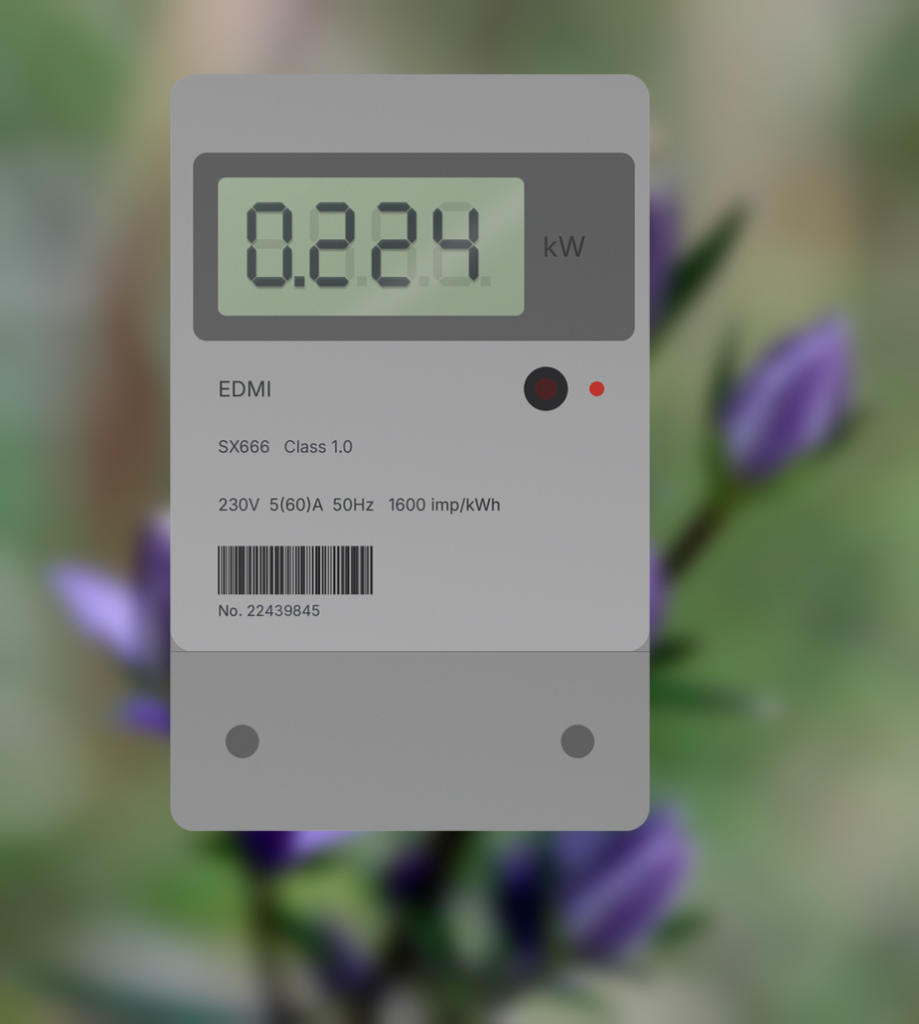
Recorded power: 0.224 kW
